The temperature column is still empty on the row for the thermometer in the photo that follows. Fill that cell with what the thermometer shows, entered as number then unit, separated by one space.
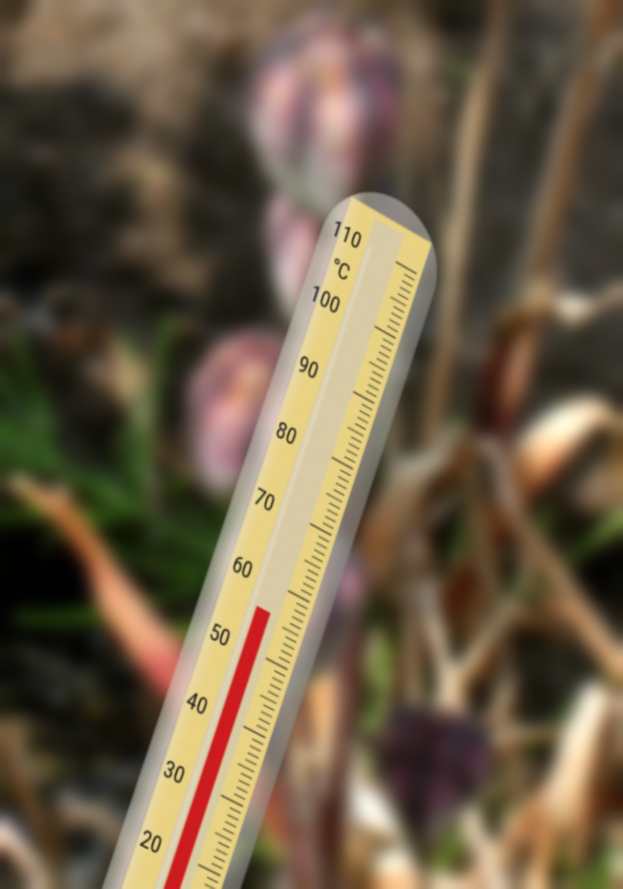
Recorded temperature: 56 °C
